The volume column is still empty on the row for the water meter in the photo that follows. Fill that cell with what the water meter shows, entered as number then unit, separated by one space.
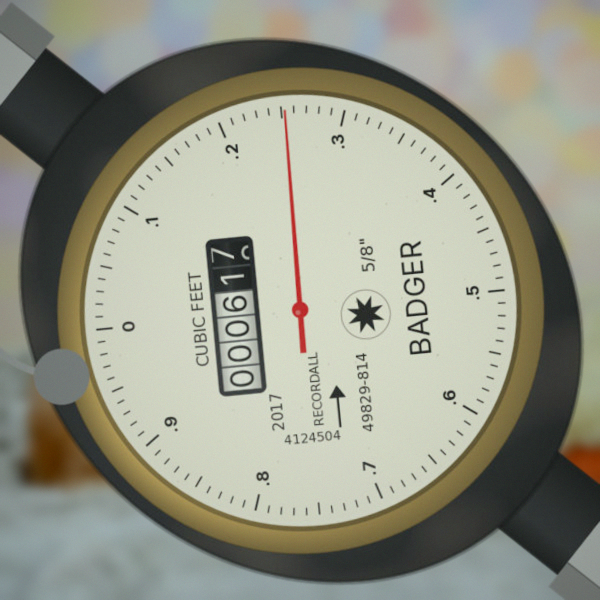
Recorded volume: 617.25 ft³
